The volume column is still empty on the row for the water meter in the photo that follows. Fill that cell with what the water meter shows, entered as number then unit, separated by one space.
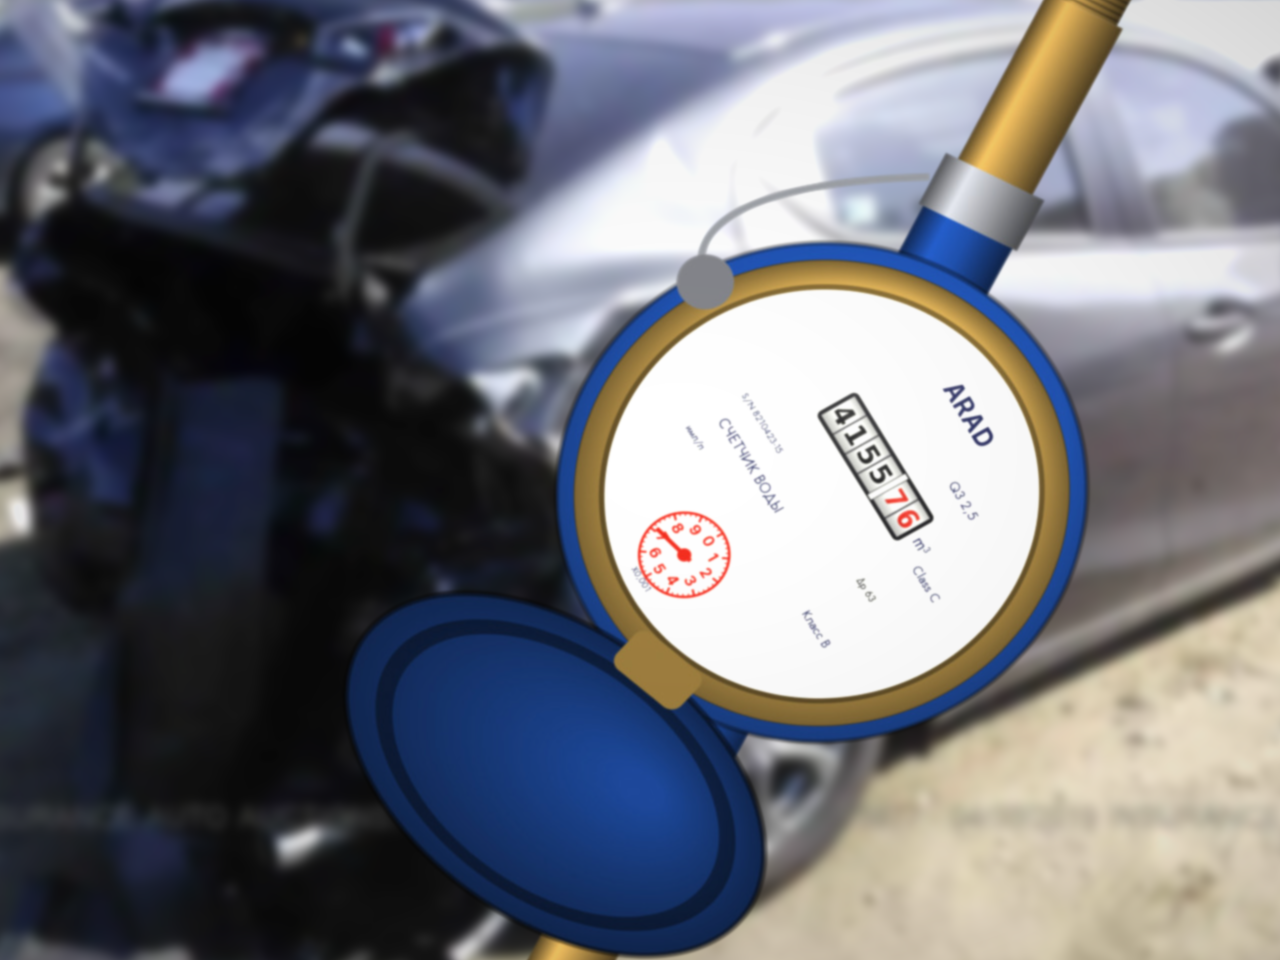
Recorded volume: 4155.767 m³
